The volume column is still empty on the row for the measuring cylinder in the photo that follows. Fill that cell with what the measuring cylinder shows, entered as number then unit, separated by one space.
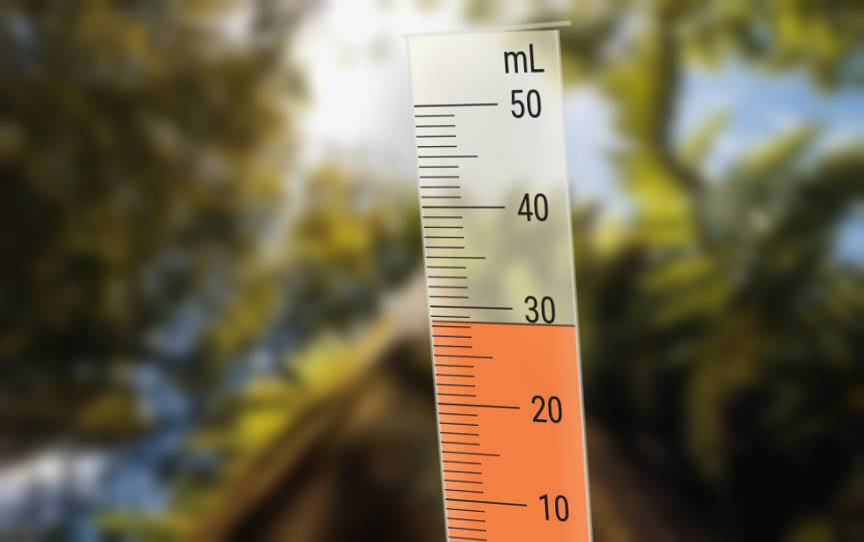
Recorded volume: 28.5 mL
